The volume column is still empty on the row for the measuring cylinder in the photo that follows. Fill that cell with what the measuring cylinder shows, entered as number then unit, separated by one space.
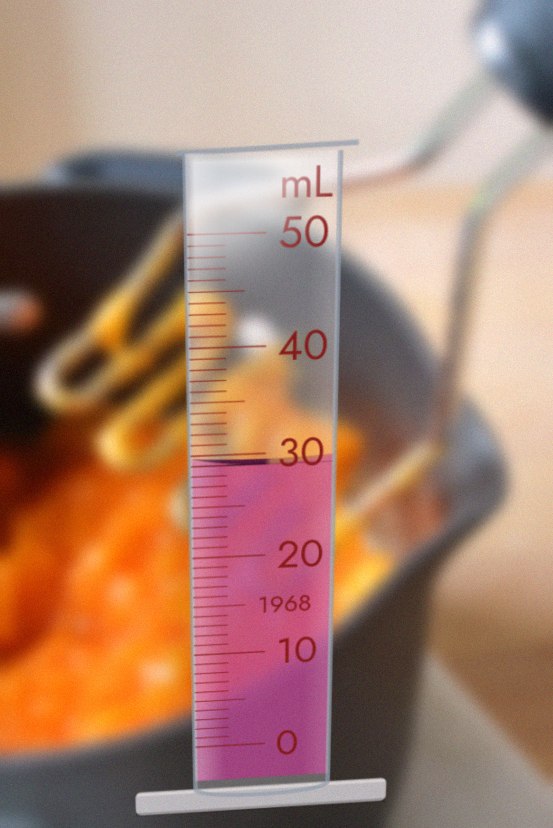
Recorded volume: 29 mL
